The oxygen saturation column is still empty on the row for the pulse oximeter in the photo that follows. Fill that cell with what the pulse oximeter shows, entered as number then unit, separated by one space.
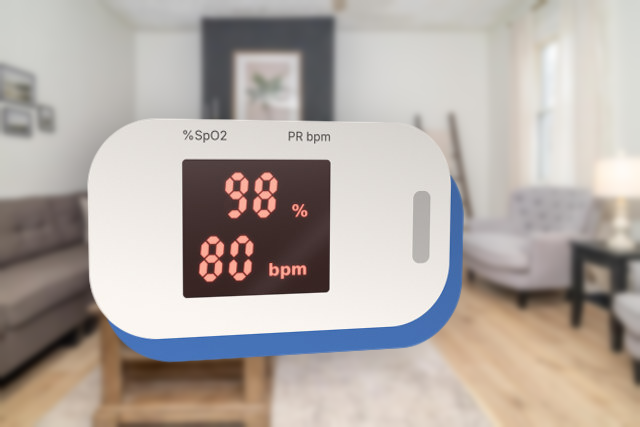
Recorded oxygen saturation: 98 %
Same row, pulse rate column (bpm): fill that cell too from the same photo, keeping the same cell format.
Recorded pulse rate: 80 bpm
